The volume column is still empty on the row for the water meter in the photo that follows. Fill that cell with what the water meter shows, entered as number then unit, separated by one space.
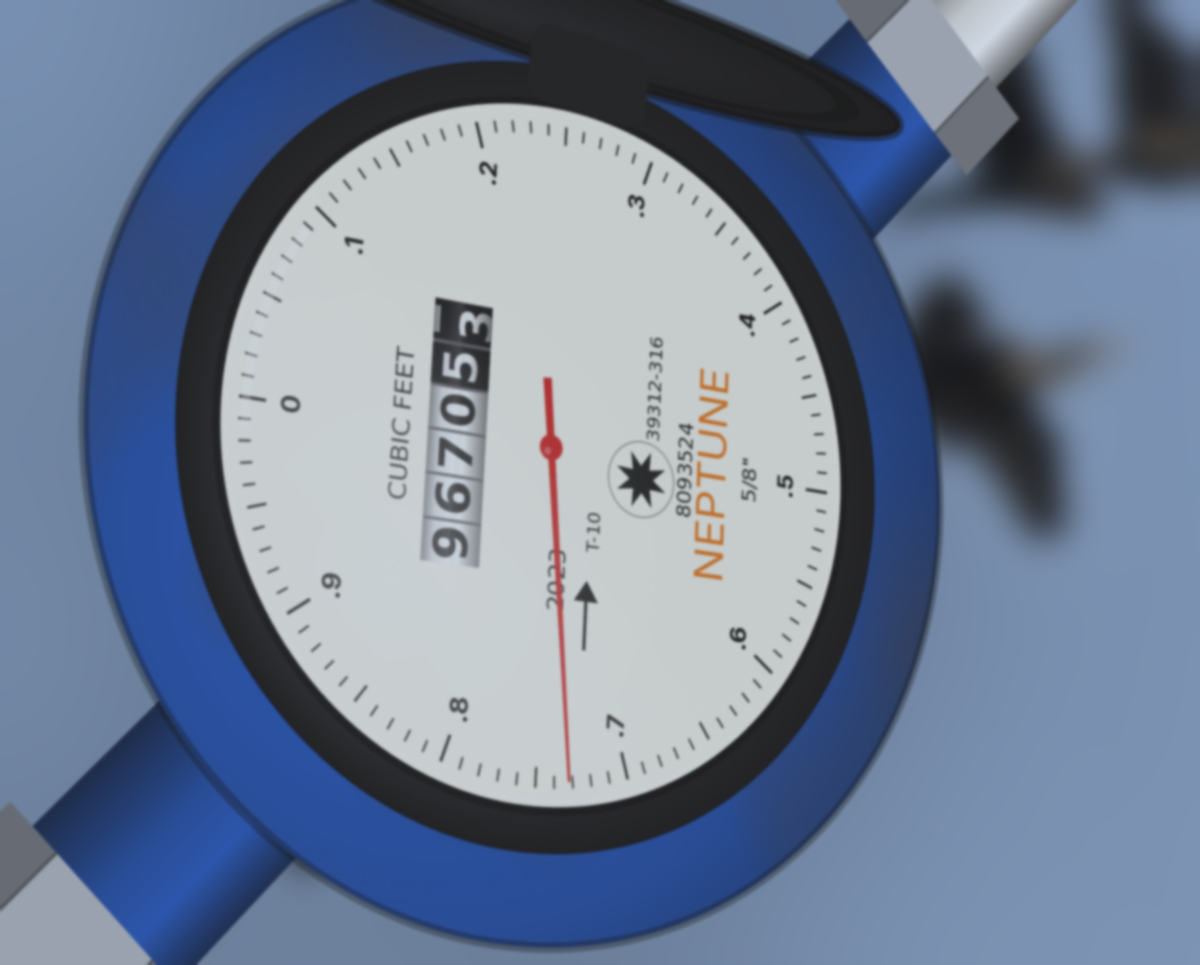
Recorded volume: 967052.73 ft³
